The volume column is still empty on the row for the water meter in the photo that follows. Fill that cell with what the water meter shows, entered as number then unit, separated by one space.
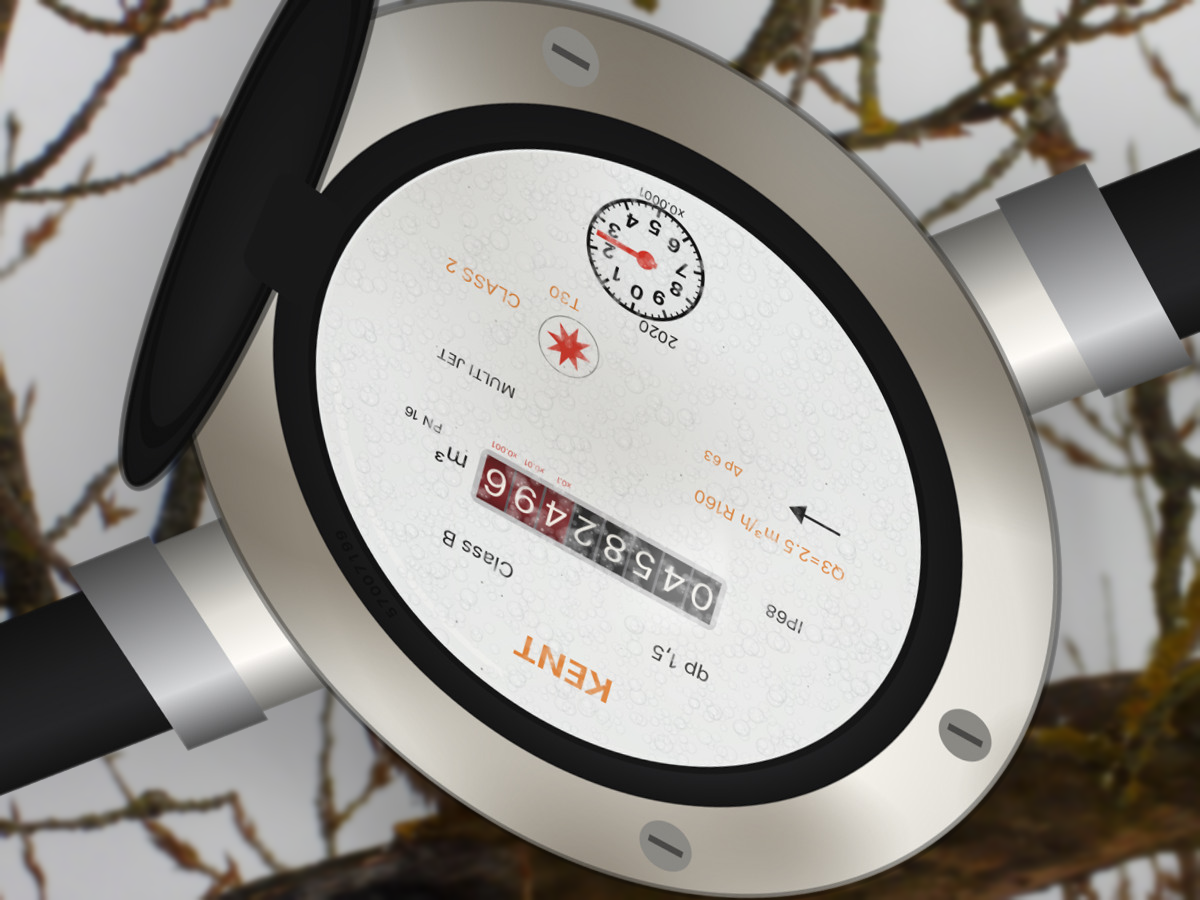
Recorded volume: 4582.4962 m³
